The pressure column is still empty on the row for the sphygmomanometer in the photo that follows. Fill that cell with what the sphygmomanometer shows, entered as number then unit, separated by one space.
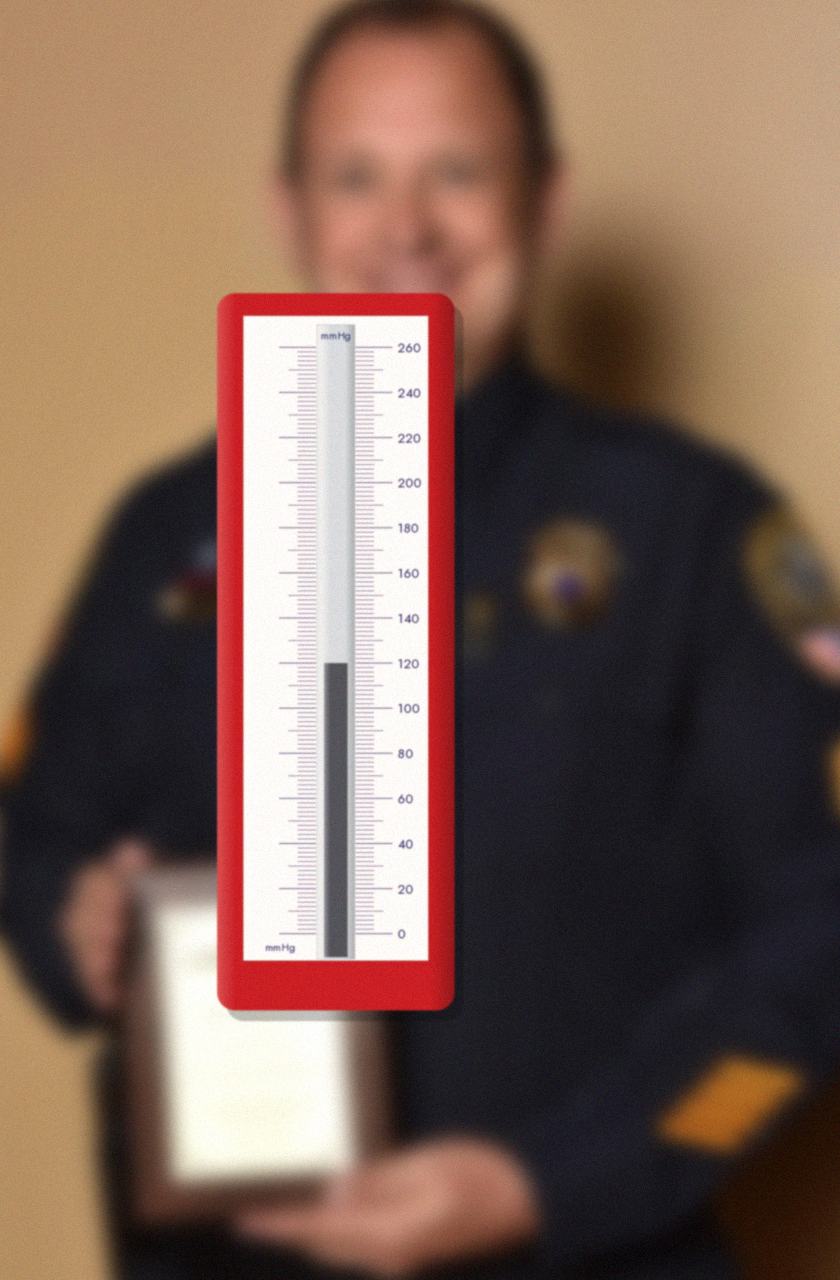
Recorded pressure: 120 mmHg
